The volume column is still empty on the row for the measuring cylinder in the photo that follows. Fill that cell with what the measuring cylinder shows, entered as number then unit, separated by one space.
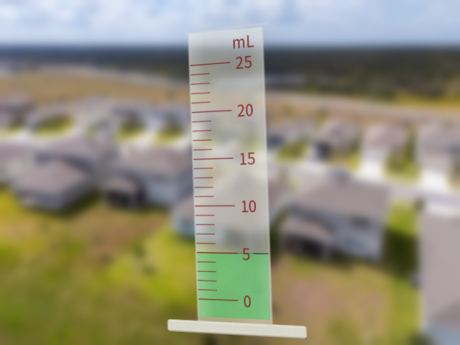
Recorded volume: 5 mL
